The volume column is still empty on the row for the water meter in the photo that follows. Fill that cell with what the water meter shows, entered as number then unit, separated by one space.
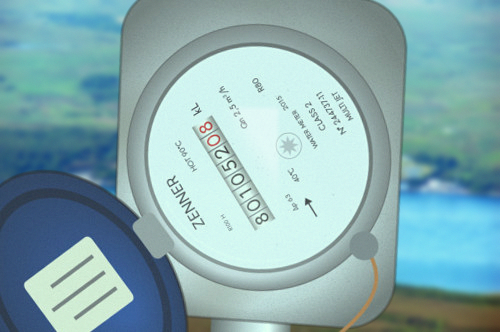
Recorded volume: 801052.08 kL
